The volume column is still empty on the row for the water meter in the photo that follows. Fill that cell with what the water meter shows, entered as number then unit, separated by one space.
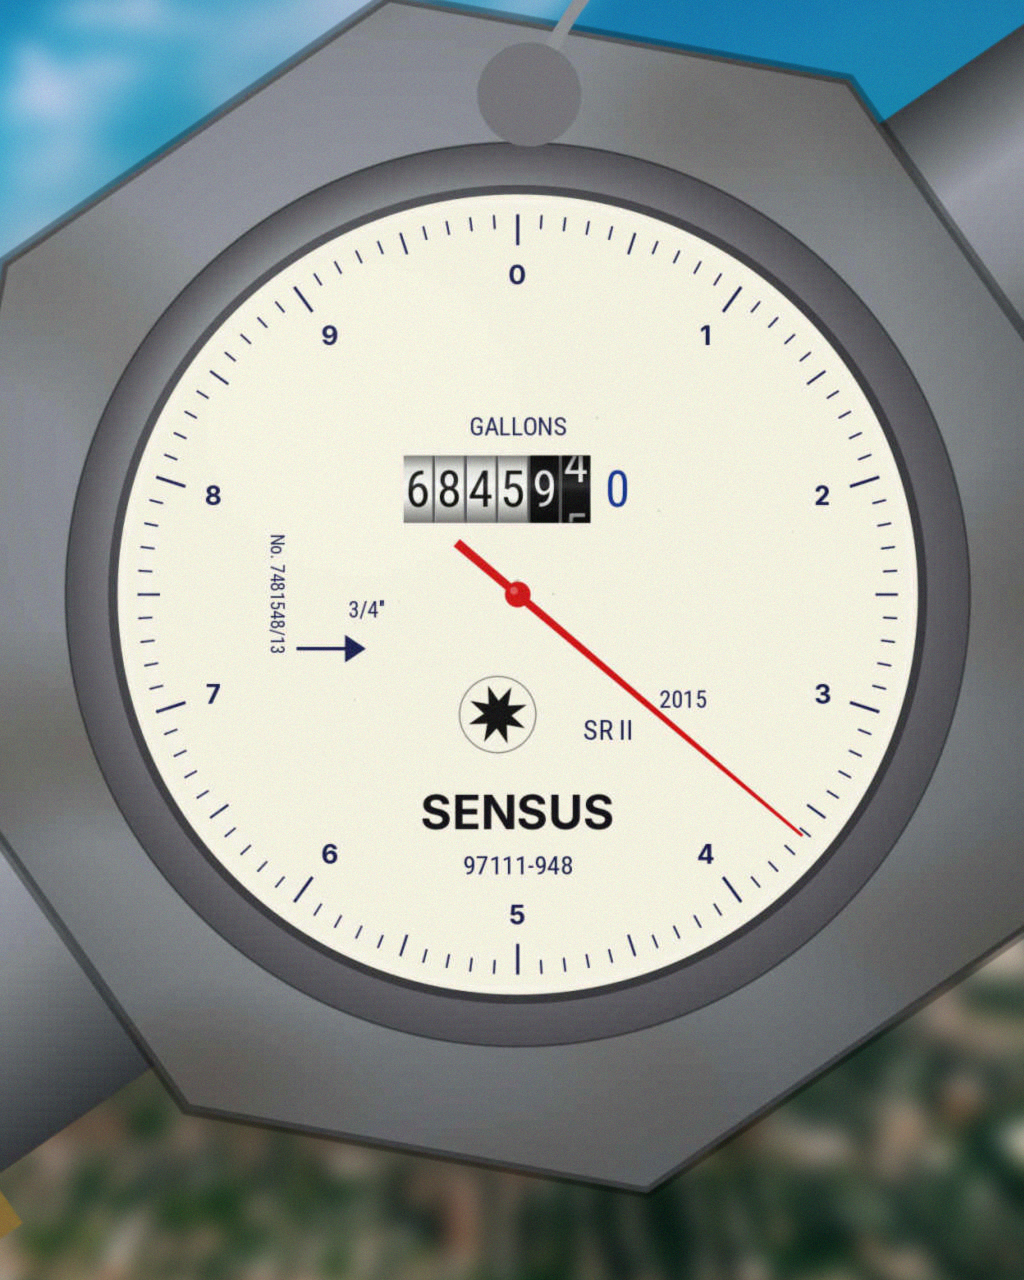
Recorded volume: 6845943.6 gal
